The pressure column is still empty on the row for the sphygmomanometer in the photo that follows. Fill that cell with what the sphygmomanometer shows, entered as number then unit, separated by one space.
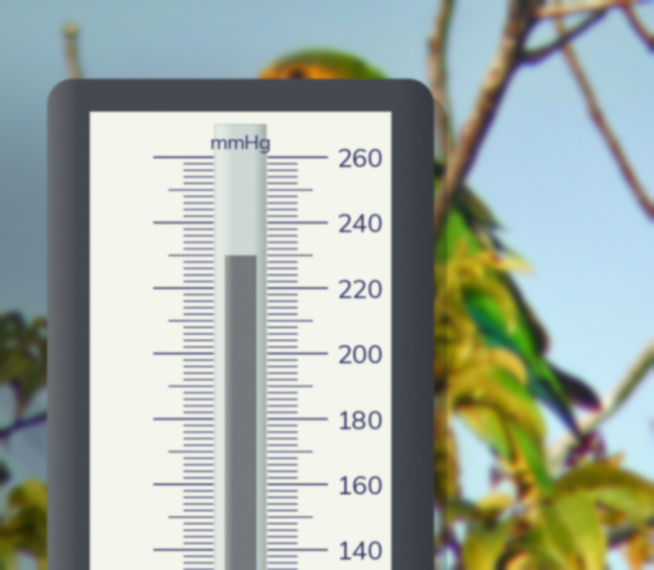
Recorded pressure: 230 mmHg
